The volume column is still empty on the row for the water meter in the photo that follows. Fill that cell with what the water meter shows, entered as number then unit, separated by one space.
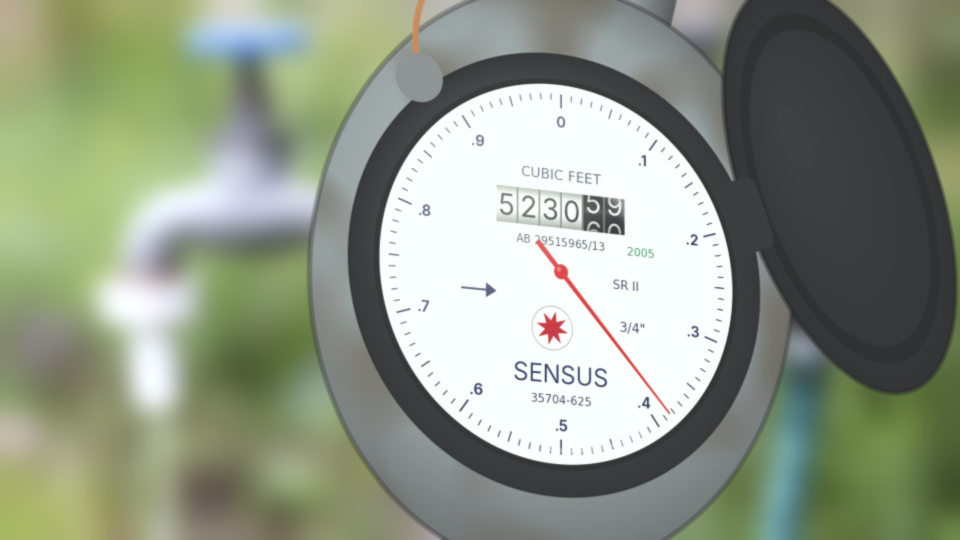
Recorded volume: 523059.38 ft³
